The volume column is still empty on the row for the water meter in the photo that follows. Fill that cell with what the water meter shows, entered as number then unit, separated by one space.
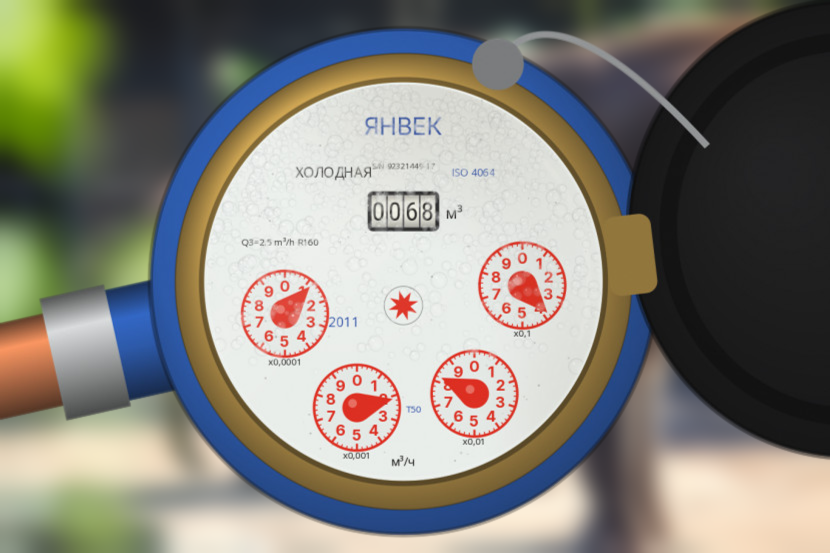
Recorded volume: 68.3821 m³
